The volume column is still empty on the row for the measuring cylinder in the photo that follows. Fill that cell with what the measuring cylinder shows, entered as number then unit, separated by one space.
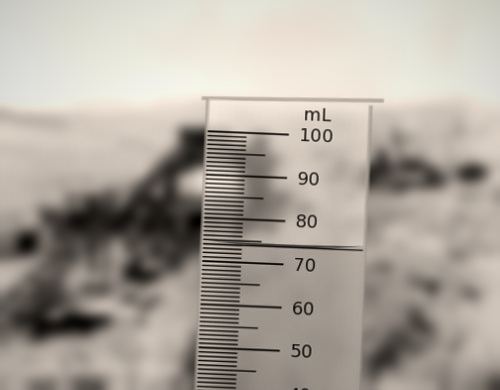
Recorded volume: 74 mL
